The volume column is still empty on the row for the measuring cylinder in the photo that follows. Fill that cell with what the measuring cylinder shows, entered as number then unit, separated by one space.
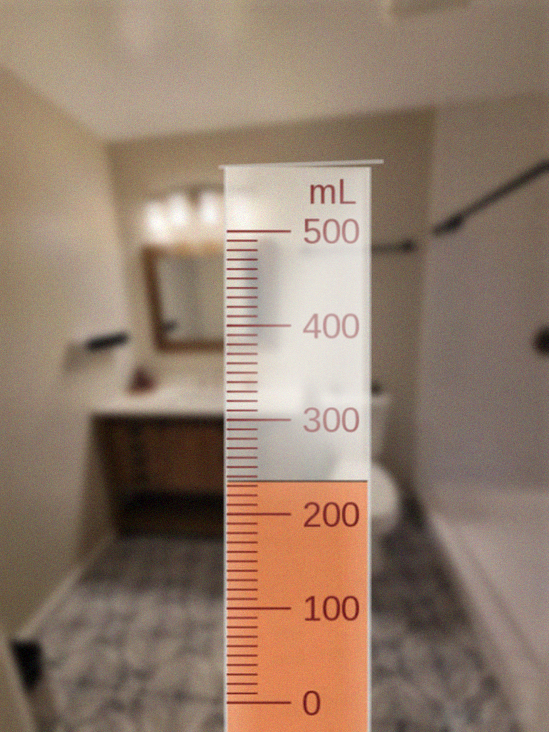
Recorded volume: 235 mL
